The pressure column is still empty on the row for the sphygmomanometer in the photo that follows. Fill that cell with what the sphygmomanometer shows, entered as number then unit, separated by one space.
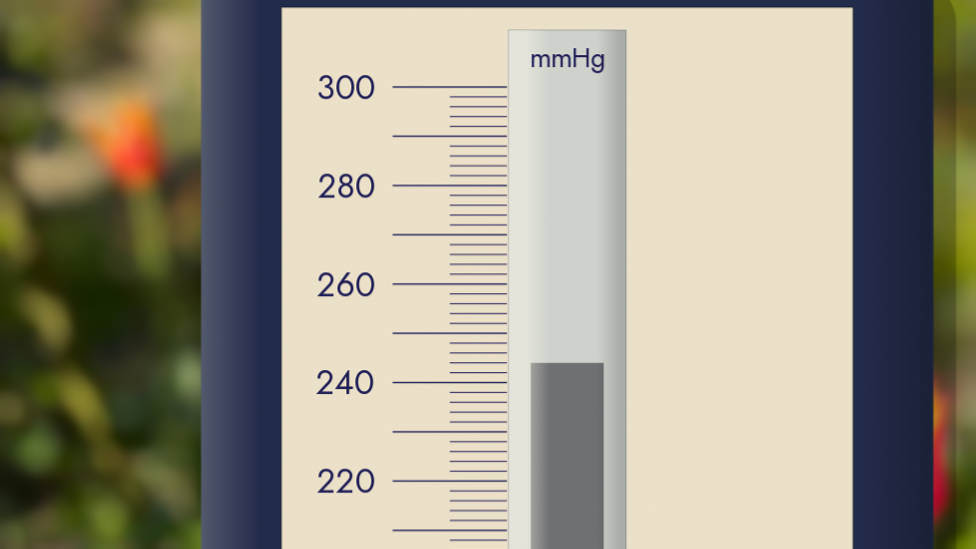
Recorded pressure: 244 mmHg
